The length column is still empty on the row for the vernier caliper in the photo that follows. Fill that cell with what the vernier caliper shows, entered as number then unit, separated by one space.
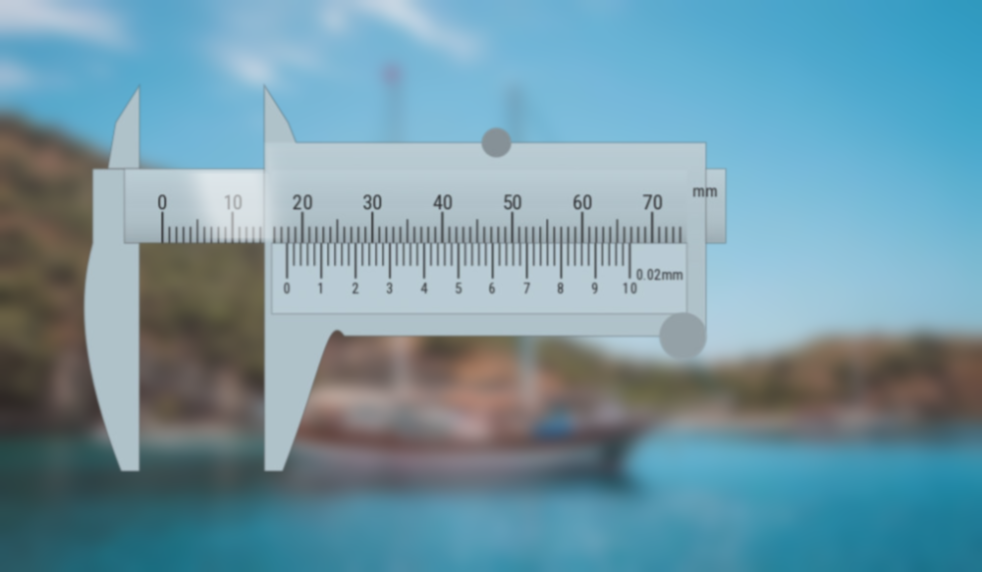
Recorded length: 17.8 mm
